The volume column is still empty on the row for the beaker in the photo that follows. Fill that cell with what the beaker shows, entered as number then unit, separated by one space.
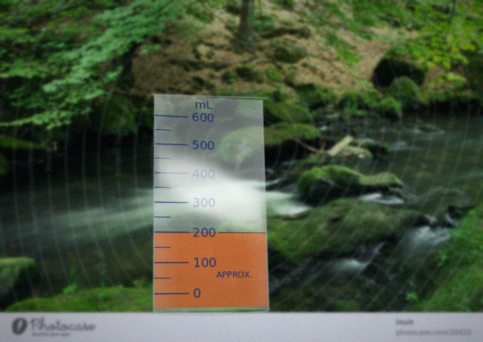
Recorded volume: 200 mL
